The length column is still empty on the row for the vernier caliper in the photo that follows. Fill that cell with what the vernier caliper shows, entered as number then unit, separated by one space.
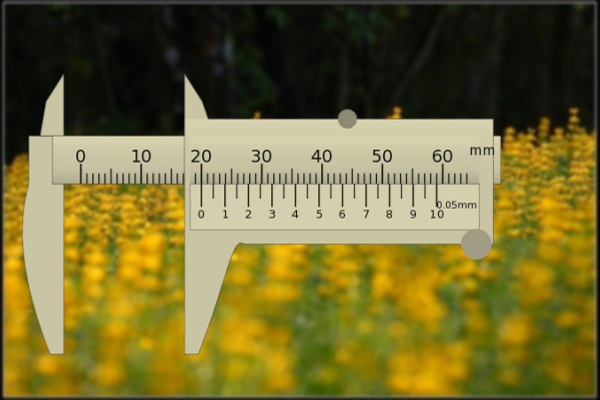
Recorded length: 20.0 mm
